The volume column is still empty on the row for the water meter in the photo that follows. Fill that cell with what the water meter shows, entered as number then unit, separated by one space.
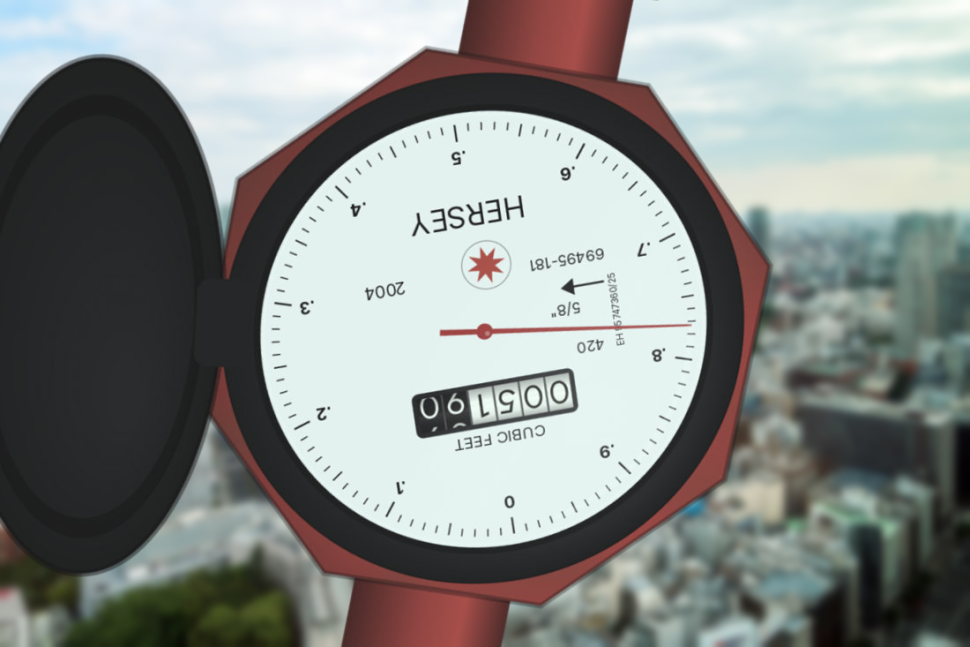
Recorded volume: 5189.77 ft³
